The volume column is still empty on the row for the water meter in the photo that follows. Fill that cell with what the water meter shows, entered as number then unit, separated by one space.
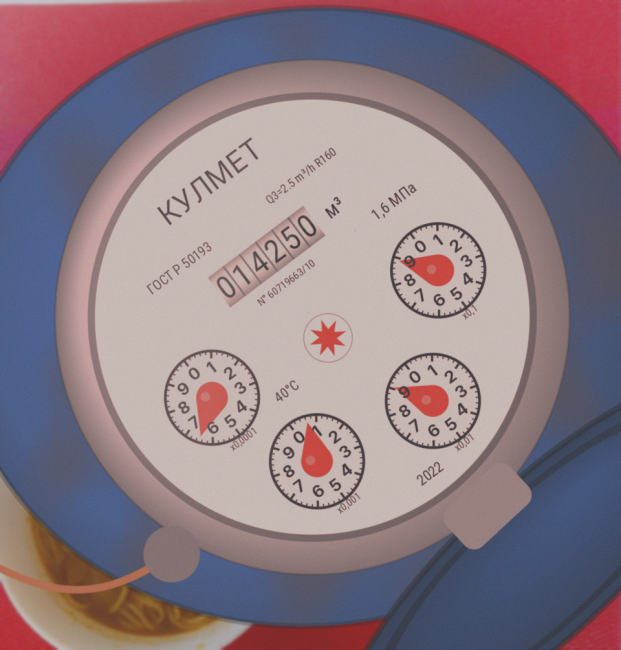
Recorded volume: 14250.8906 m³
